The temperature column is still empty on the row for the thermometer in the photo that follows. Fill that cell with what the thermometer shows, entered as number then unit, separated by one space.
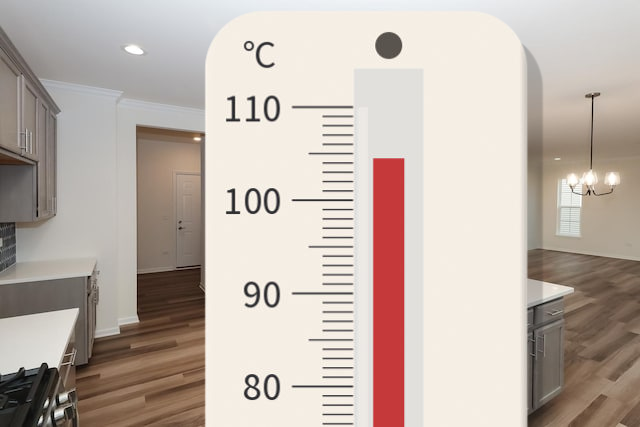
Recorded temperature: 104.5 °C
